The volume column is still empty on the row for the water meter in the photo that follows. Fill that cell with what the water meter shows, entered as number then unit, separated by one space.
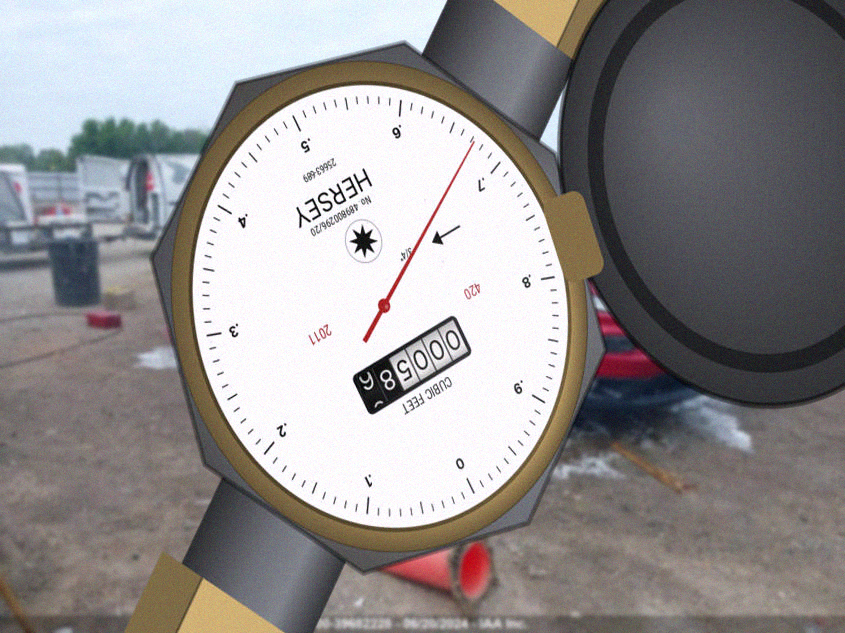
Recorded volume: 585.67 ft³
